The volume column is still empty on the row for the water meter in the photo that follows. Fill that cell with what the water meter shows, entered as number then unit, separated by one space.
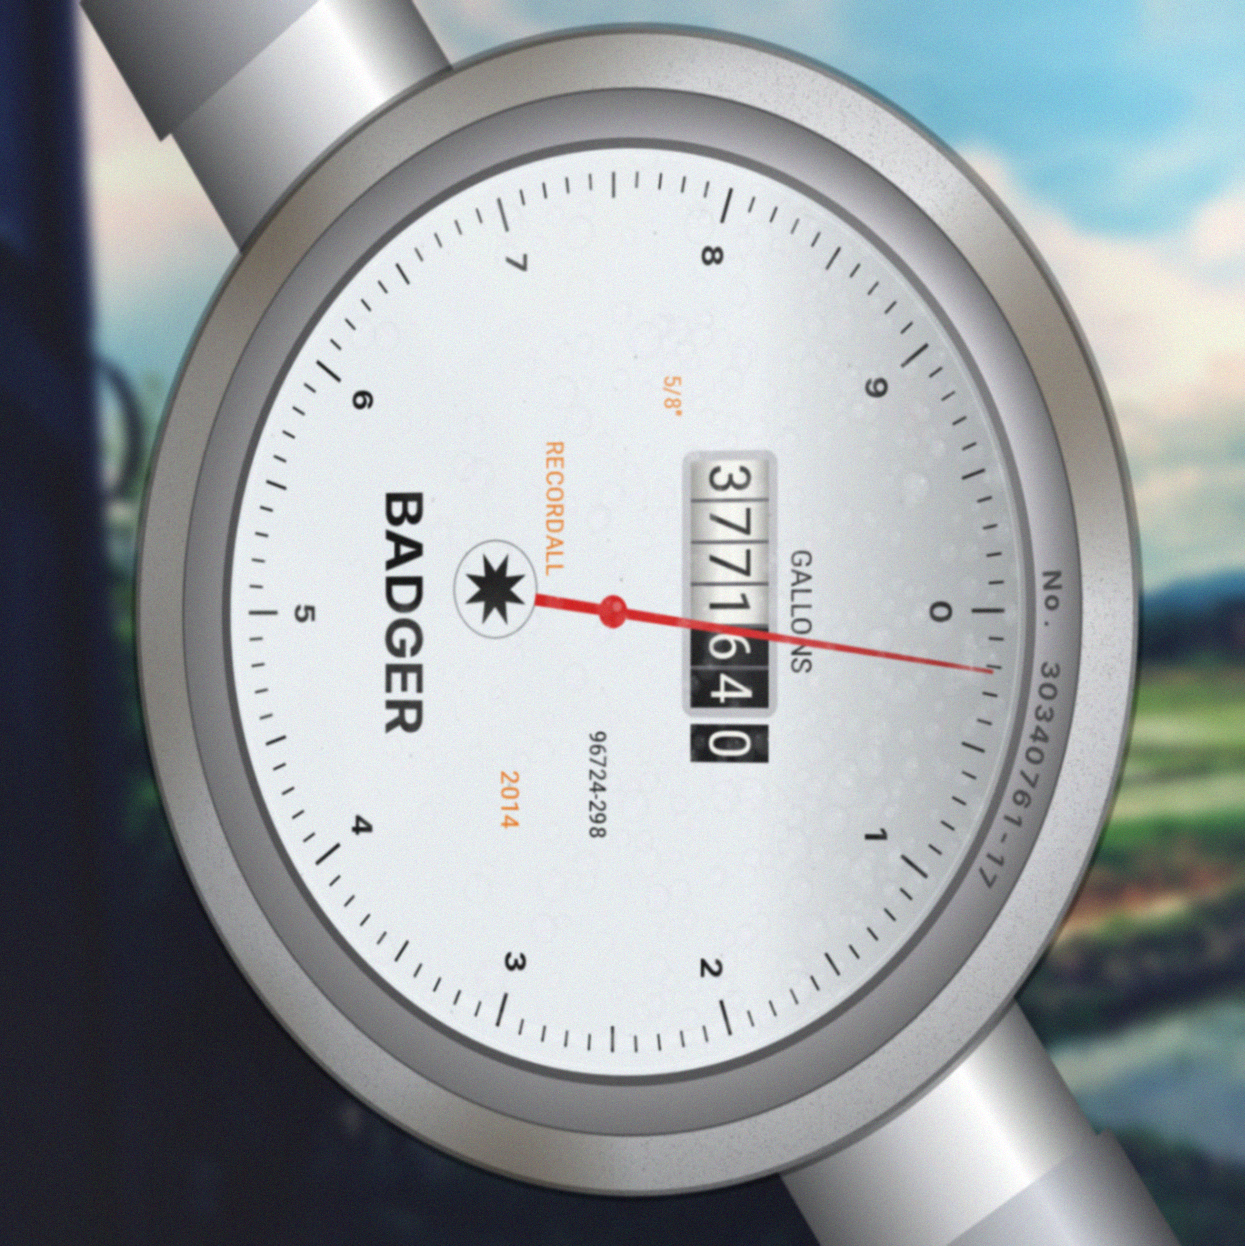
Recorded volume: 3771640.2 gal
